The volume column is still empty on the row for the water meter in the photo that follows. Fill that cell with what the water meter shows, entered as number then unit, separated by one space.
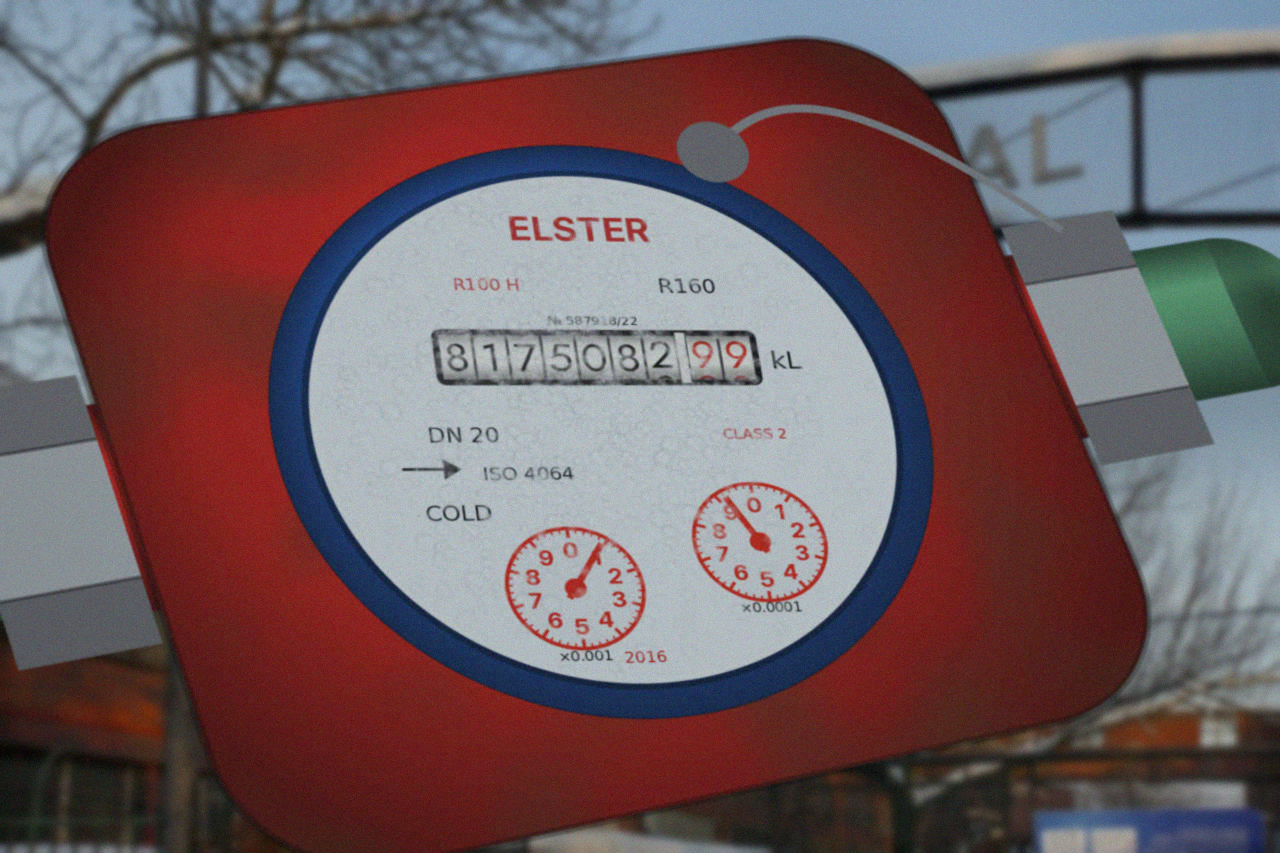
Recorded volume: 8175082.9909 kL
